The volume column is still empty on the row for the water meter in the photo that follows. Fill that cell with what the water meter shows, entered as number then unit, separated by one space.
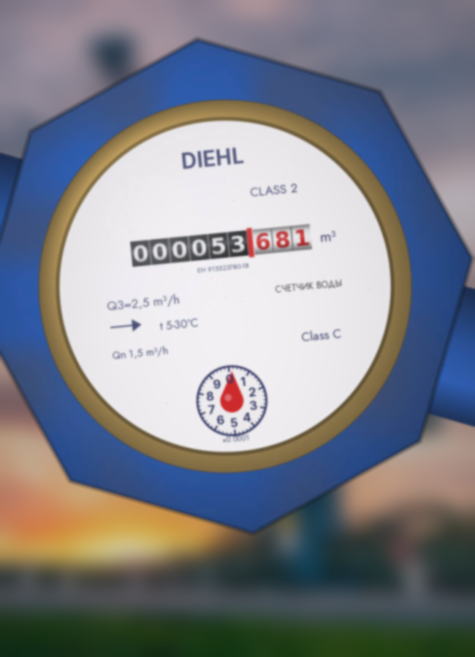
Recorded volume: 53.6810 m³
